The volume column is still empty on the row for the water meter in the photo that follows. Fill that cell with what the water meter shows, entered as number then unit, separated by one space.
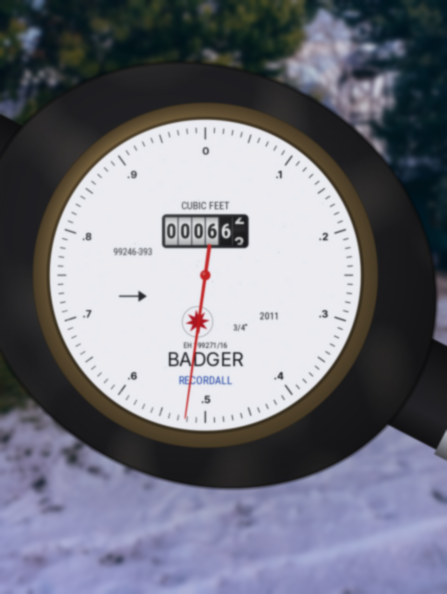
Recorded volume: 662.52 ft³
